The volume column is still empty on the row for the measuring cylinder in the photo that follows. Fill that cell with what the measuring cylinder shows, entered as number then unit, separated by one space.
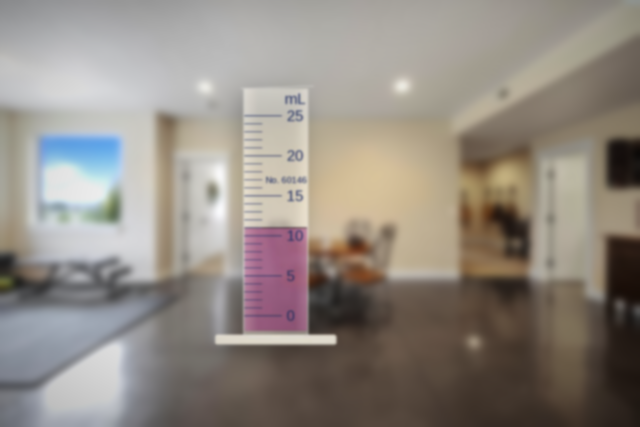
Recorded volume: 11 mL
